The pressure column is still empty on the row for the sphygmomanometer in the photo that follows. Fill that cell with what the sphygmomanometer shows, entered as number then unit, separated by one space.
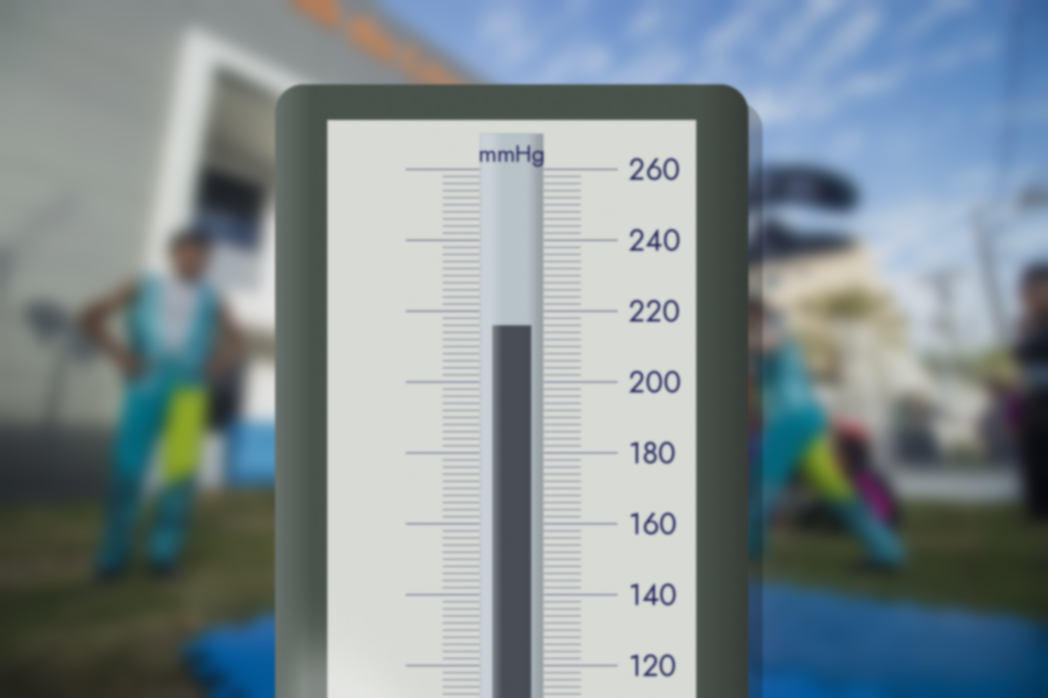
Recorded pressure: 216 mmHg
